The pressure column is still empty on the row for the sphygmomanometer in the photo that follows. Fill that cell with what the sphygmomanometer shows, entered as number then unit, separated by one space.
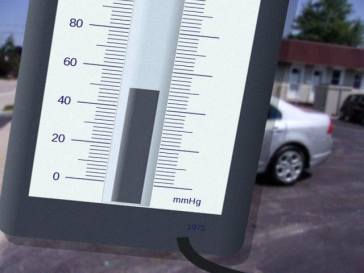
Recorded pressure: 50 mmHg
